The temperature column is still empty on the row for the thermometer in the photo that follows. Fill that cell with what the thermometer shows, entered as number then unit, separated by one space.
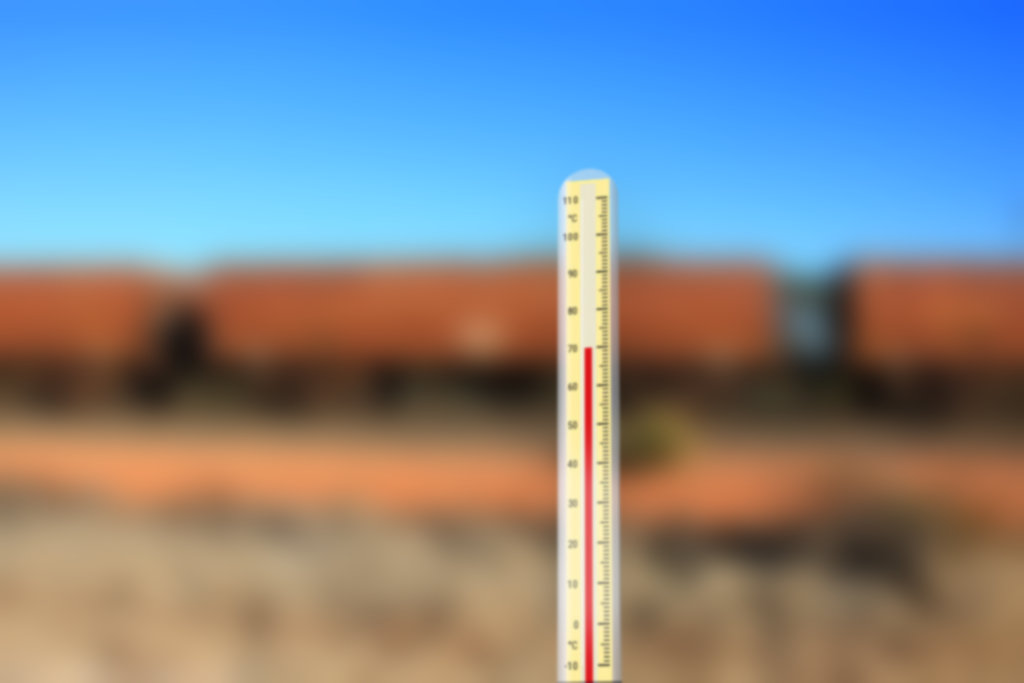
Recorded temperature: 70 °C
